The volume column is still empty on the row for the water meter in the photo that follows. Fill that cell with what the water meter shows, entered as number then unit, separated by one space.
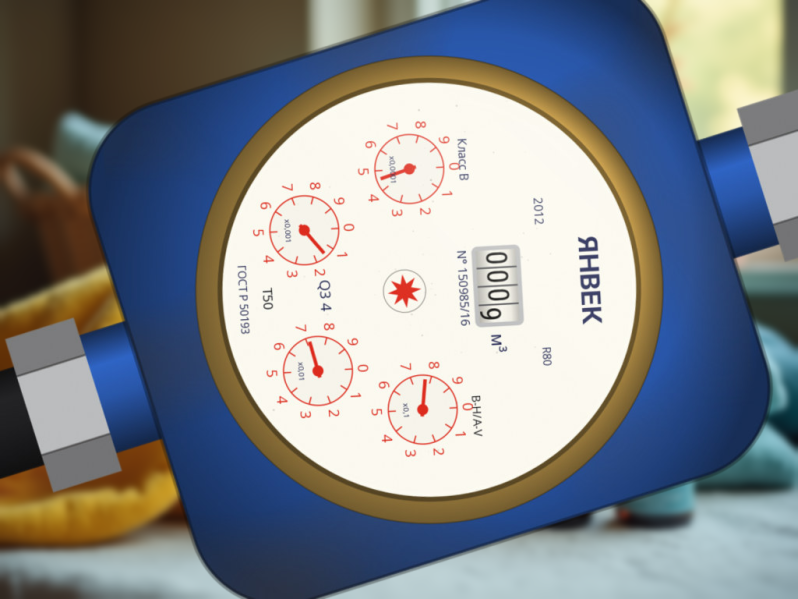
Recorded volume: 8.7714 m³
